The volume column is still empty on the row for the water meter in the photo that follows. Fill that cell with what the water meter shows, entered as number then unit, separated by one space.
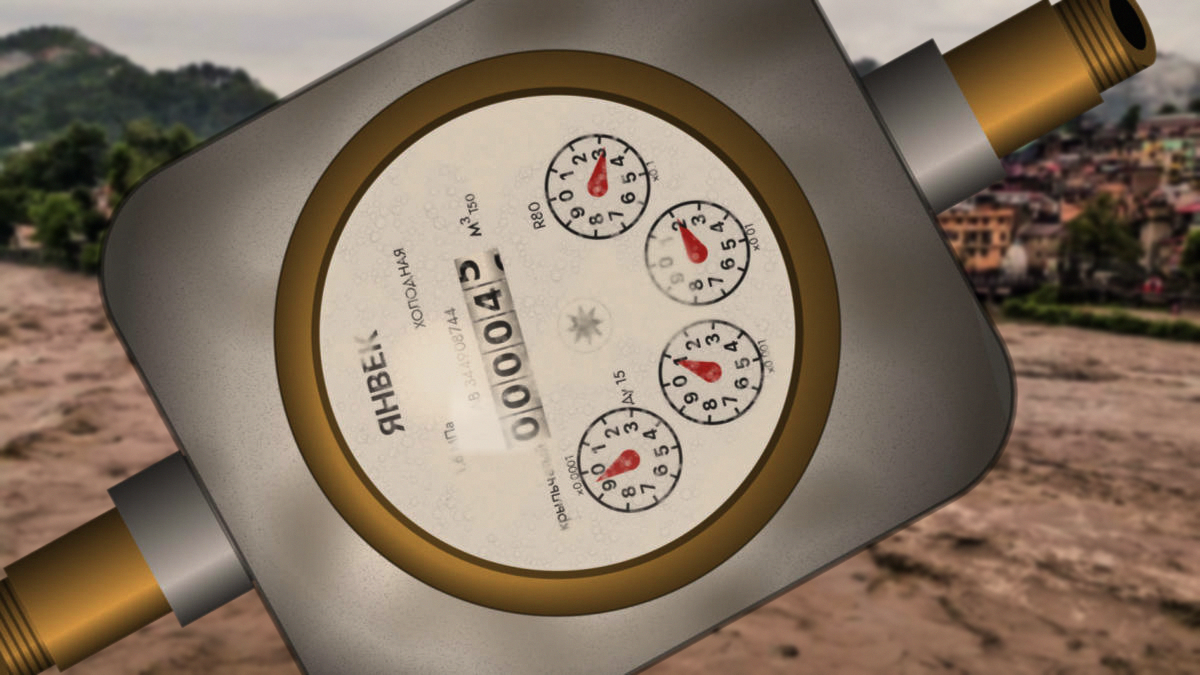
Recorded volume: 45.3209 m³
